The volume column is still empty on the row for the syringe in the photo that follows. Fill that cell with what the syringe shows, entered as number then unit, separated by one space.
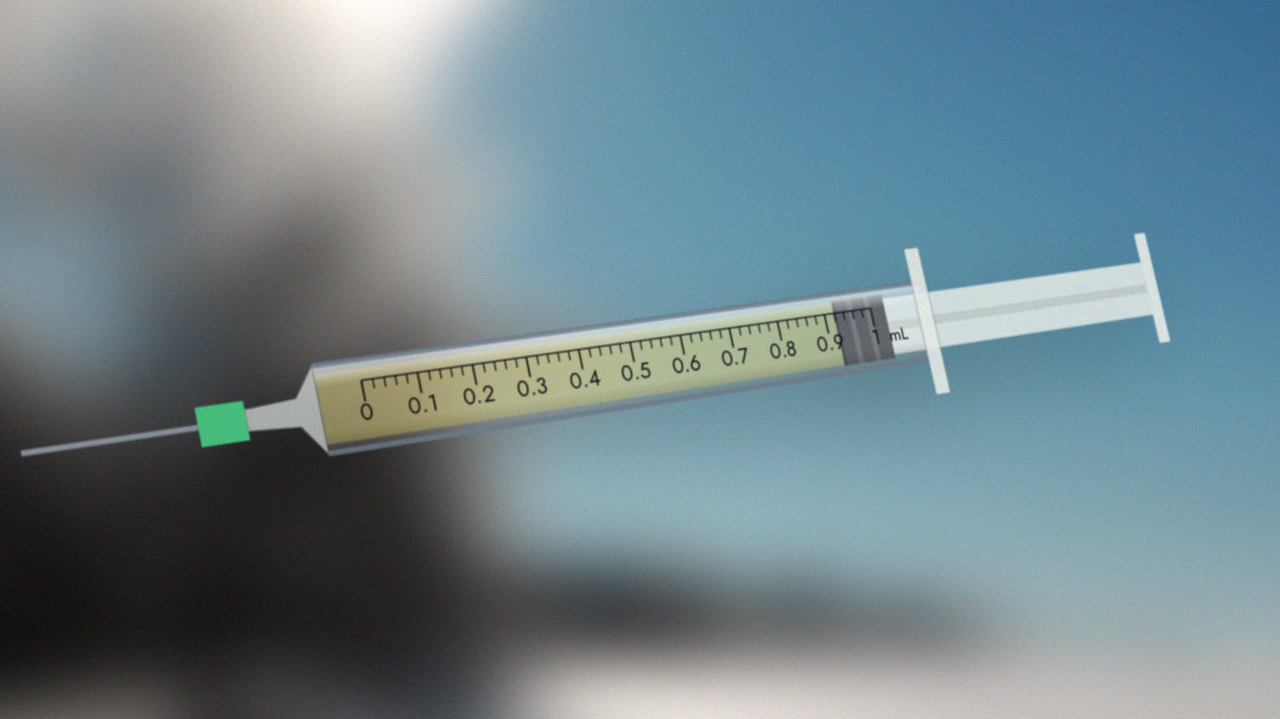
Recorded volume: 0.92 mL
